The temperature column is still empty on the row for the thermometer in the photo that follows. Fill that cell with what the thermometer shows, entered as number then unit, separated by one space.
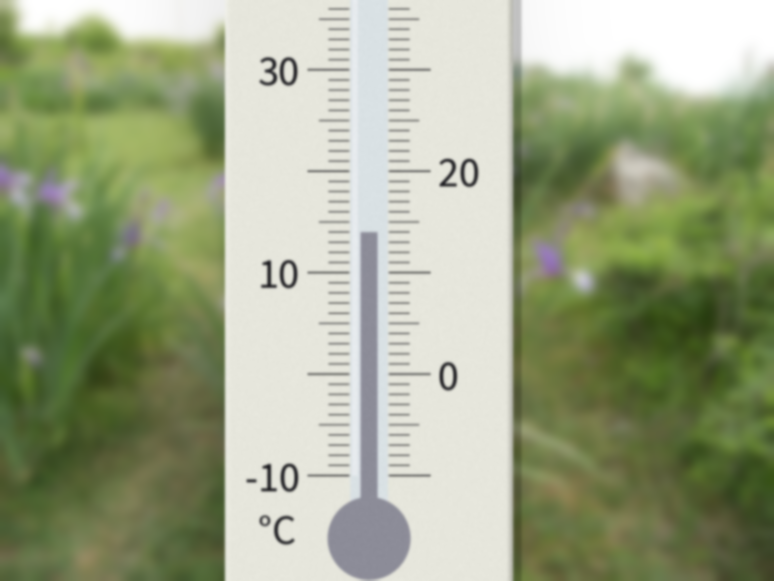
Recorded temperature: 14 °C
